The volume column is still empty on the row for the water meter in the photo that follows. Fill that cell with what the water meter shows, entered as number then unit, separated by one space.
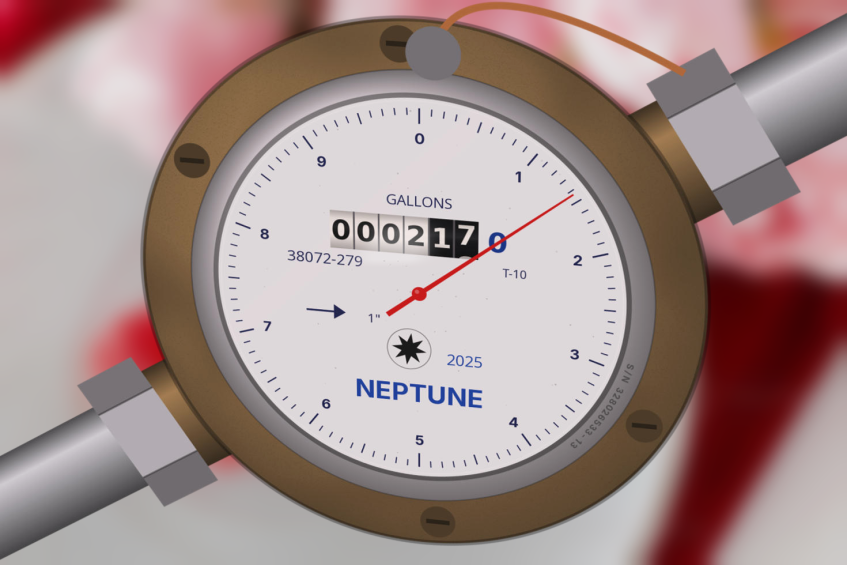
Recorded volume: 2171.4 gal
